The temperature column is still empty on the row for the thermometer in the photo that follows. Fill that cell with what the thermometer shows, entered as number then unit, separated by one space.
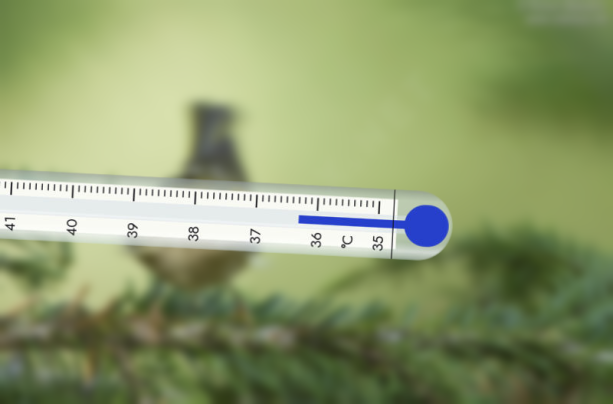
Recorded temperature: 36.3 °C
